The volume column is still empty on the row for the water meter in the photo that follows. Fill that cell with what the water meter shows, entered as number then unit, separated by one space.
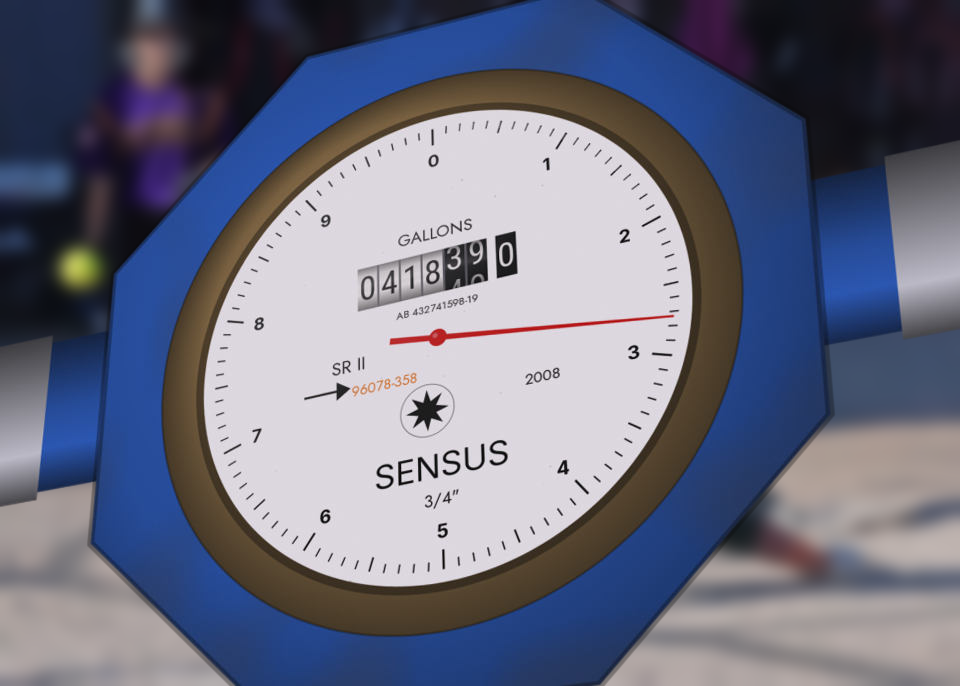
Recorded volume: 418392.7 gal
